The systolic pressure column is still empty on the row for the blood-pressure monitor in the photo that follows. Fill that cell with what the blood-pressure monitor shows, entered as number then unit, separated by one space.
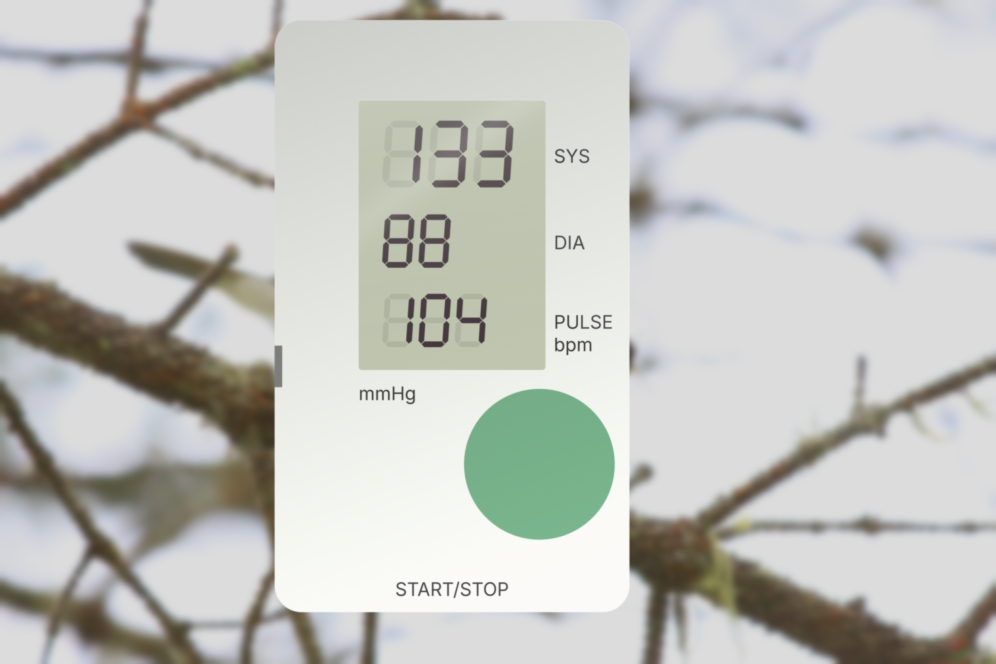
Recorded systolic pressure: 133 mmHg
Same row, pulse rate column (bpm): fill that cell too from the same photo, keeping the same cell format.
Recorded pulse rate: 104 bpm
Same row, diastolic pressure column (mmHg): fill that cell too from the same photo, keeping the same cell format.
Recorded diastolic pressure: 88 mmHg
